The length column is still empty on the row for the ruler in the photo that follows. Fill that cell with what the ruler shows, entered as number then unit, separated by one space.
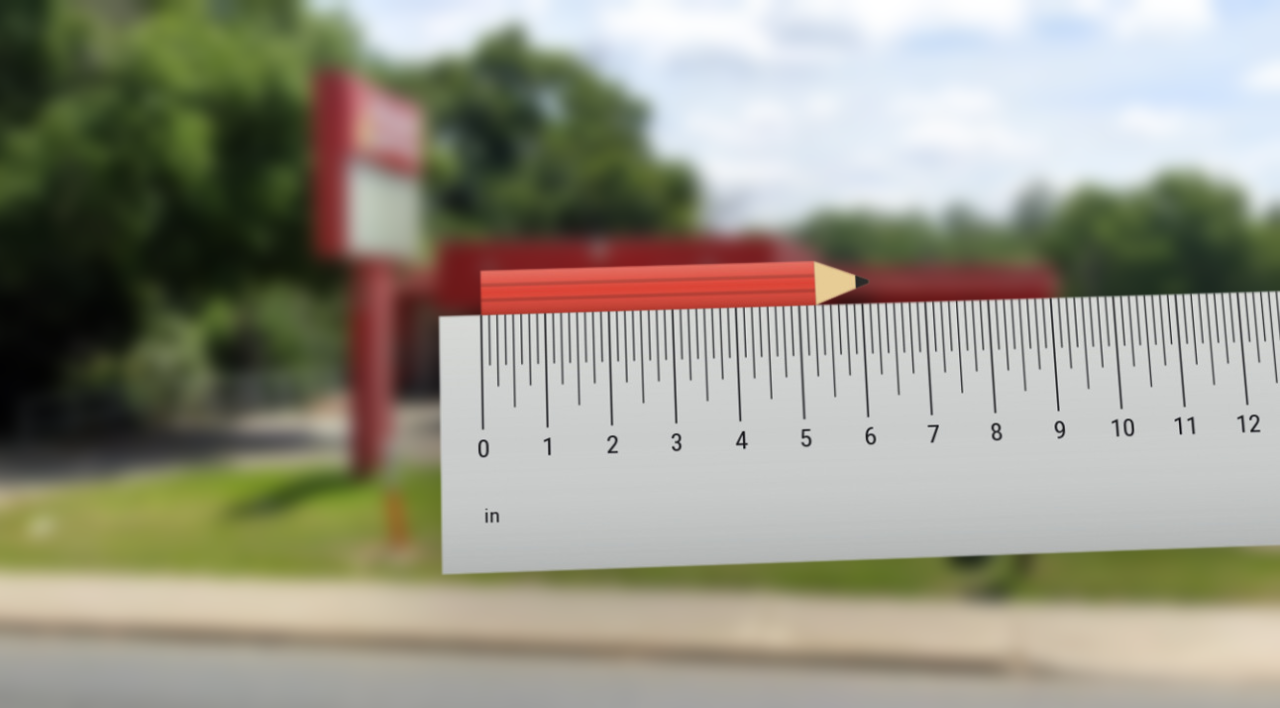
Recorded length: 6.125 in
